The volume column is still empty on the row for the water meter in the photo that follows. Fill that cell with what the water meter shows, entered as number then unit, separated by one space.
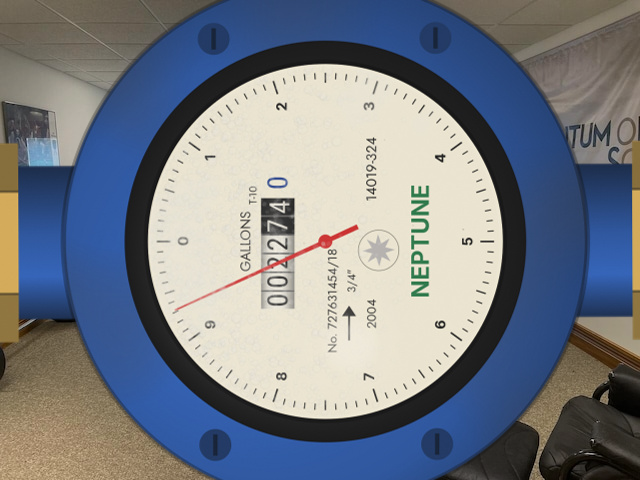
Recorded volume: 22739.3 gal
